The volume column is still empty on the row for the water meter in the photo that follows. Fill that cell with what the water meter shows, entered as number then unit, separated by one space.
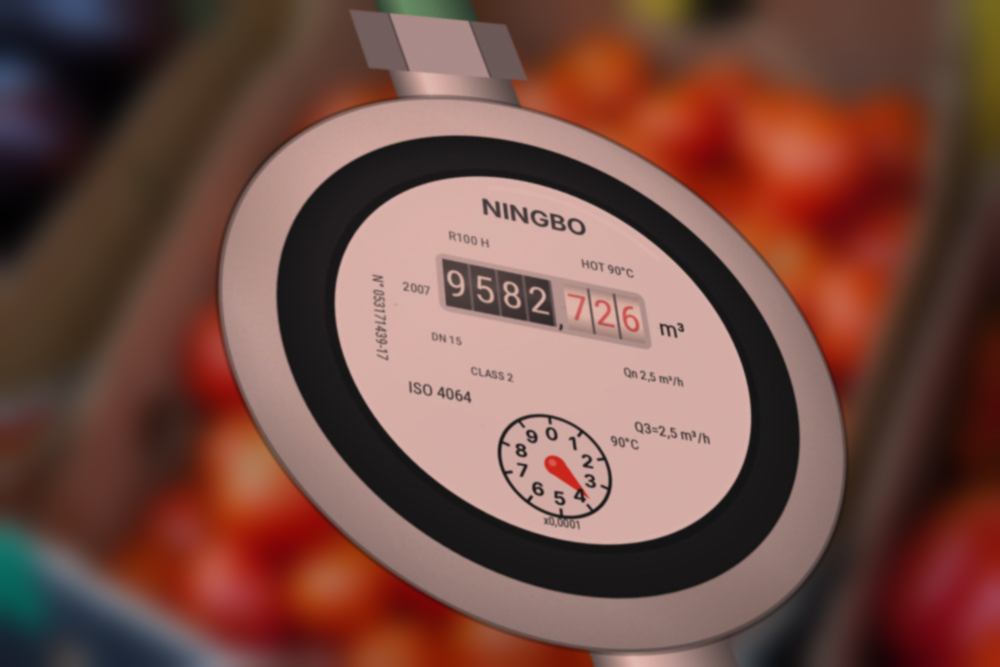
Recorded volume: 9582.7263 m³
